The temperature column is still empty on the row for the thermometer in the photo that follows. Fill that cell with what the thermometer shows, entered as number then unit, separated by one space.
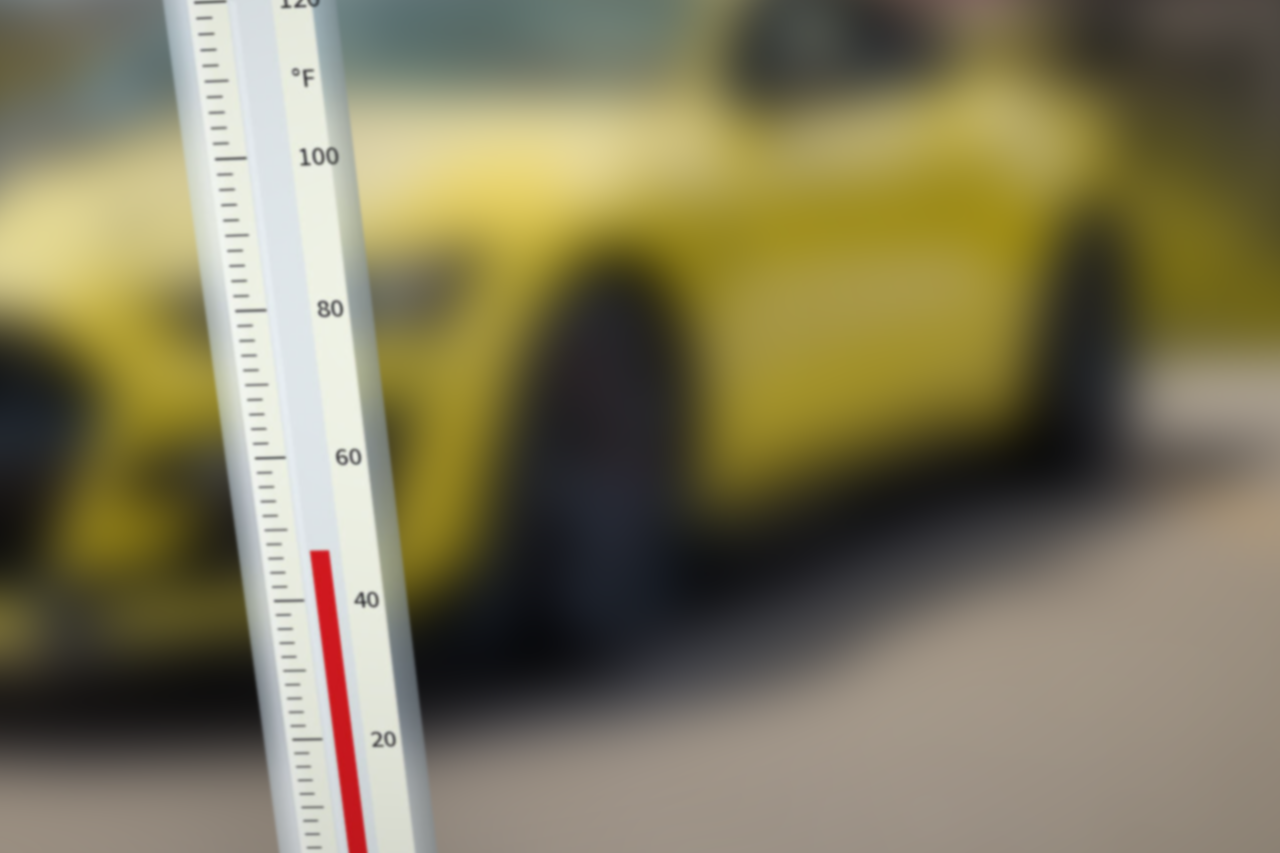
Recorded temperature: 47 °F
